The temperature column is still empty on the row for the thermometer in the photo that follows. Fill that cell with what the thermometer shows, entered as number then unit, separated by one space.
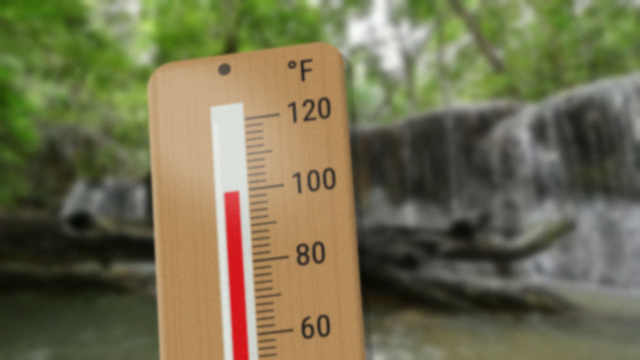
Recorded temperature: 100 °F
